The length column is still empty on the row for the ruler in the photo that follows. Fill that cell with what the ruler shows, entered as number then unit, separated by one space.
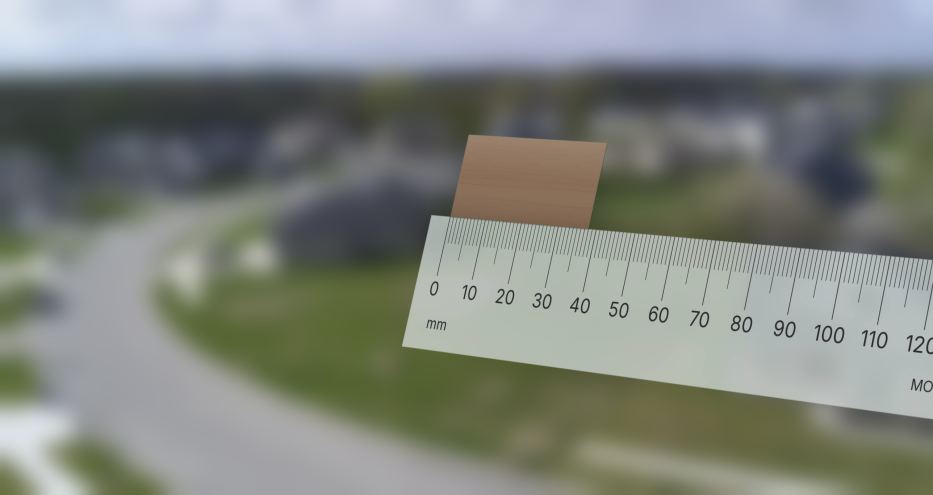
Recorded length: 38 mm
